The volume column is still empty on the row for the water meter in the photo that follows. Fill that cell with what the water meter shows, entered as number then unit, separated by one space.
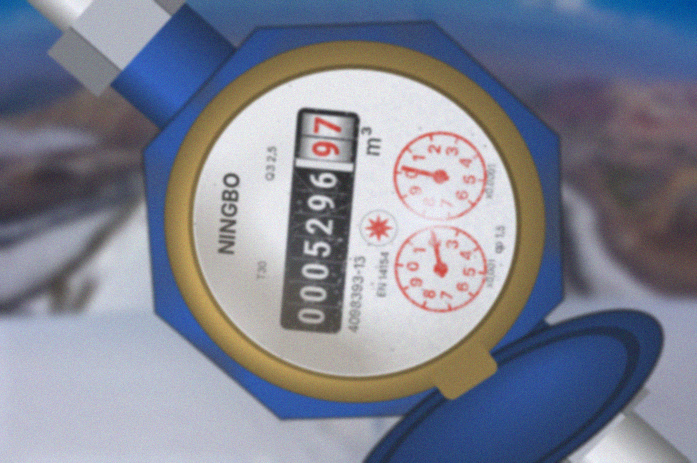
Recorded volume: 5296.9720 m³
